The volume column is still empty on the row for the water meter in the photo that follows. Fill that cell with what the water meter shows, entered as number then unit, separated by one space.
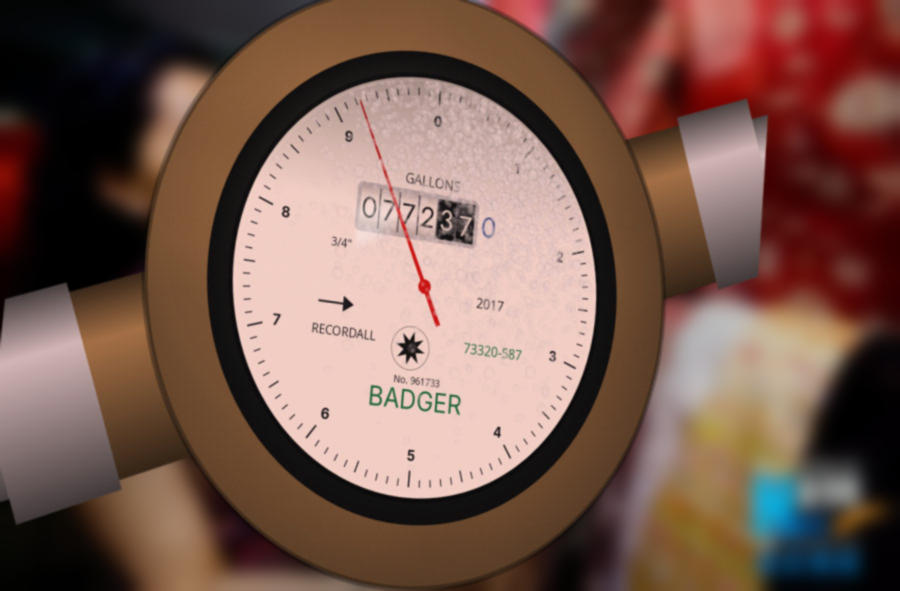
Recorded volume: 772369.2 gal
